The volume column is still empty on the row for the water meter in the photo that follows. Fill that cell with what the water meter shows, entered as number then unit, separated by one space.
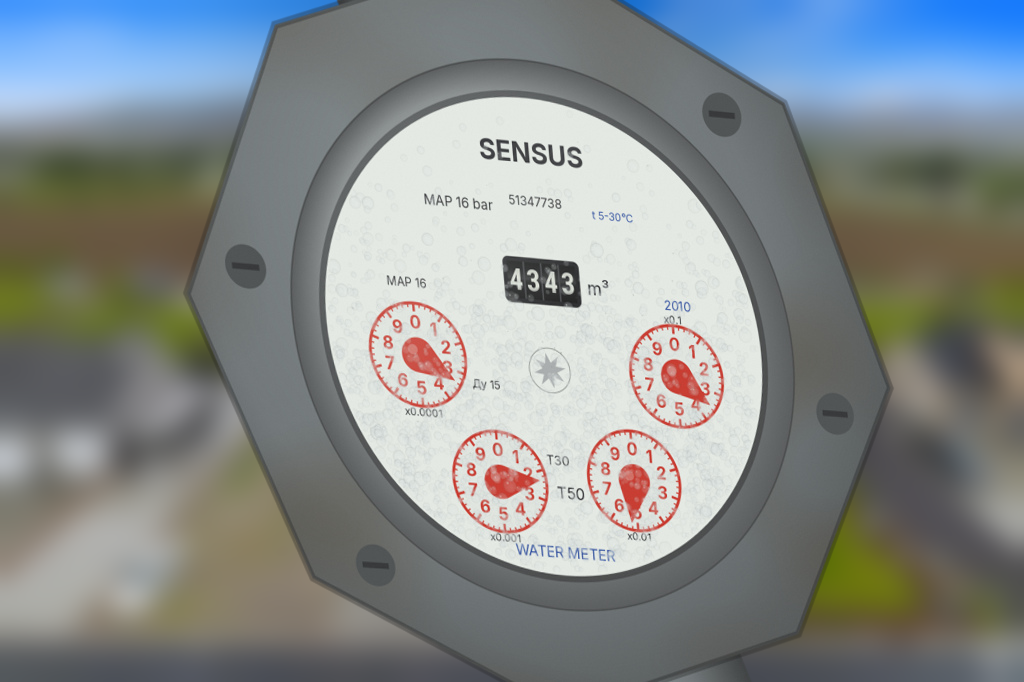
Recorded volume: 4343.3523 m³
